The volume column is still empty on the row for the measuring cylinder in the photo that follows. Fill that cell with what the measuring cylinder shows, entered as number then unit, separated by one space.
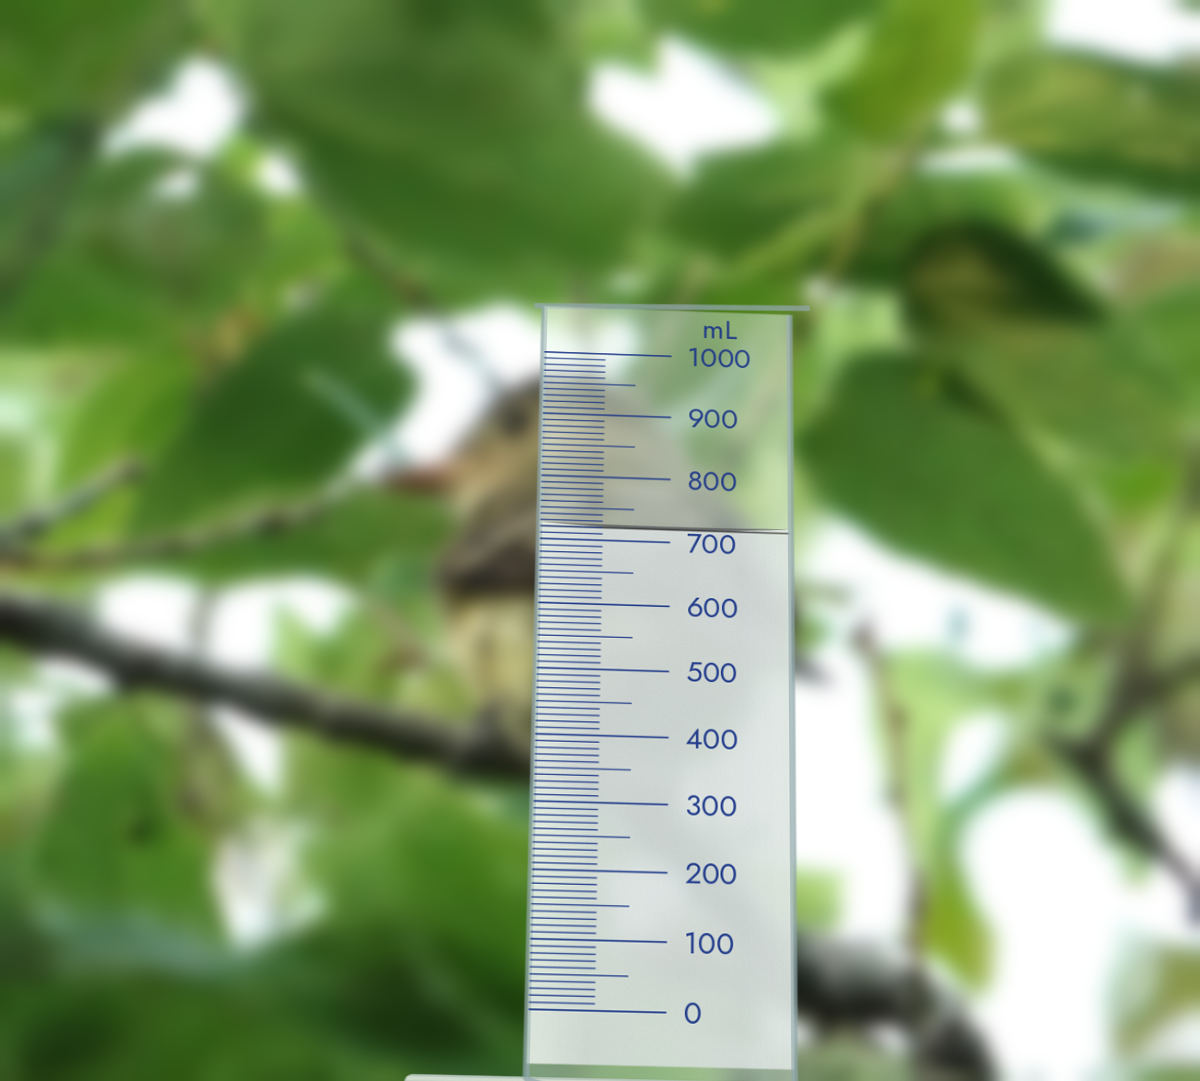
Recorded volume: 720 mL
